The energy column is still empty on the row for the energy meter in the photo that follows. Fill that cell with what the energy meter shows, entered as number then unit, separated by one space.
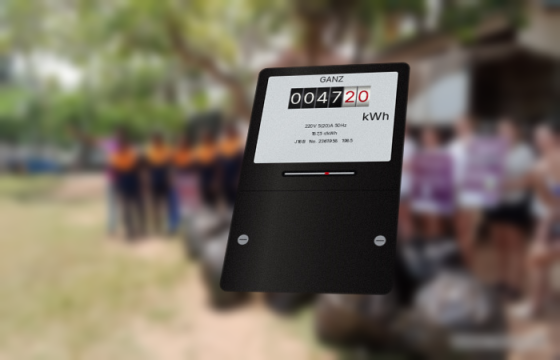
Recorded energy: 47.20 kWh
